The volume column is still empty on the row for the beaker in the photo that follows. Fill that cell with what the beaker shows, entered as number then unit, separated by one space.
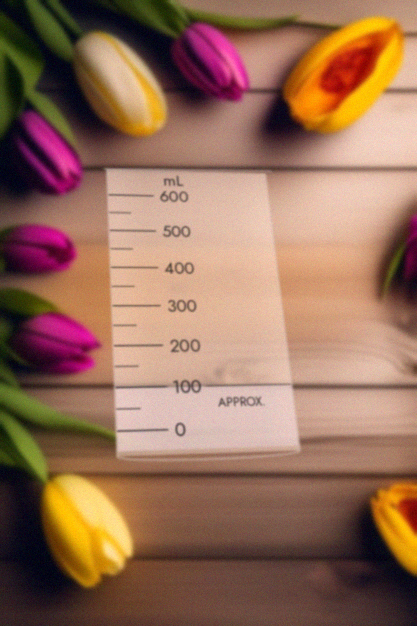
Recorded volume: 100 mL
